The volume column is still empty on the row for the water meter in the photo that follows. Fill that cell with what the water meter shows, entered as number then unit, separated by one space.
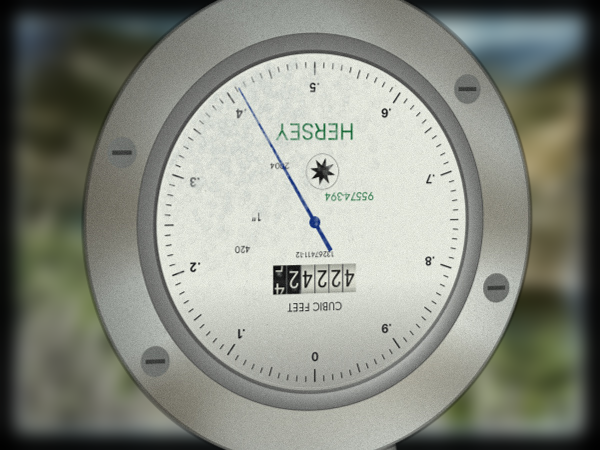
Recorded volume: 422424.41 ft³
